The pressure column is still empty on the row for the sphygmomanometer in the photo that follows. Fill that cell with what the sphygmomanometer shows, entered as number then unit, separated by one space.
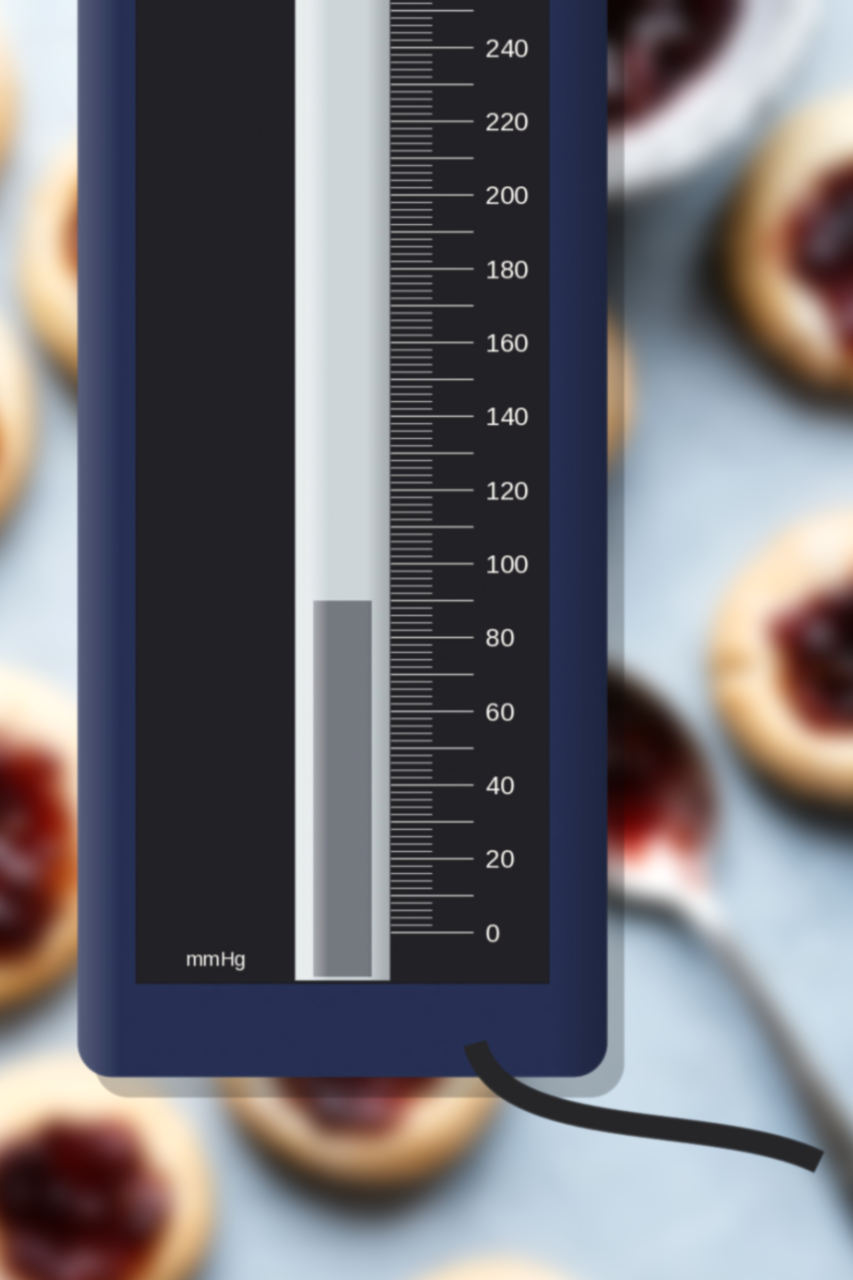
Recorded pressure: 90 mmHg
